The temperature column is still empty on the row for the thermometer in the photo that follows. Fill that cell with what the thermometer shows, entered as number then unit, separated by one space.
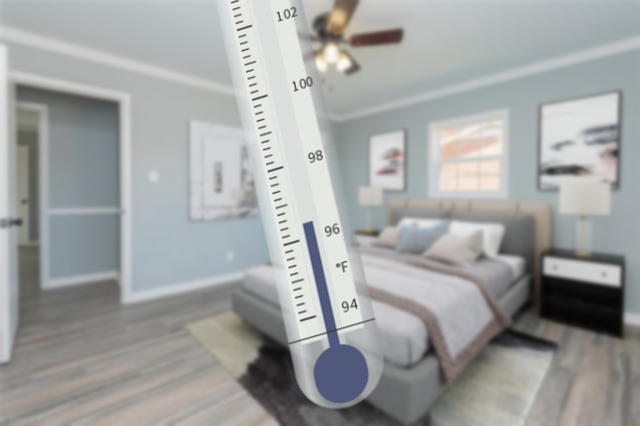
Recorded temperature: 96.4 °F
